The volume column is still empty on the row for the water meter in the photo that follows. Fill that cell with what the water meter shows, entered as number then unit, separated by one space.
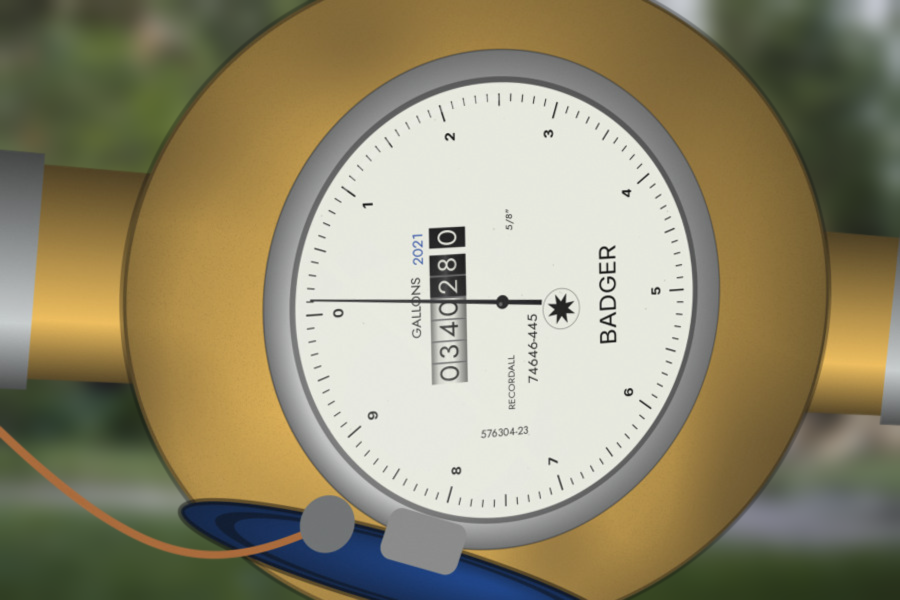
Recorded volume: 340280.1 gal
